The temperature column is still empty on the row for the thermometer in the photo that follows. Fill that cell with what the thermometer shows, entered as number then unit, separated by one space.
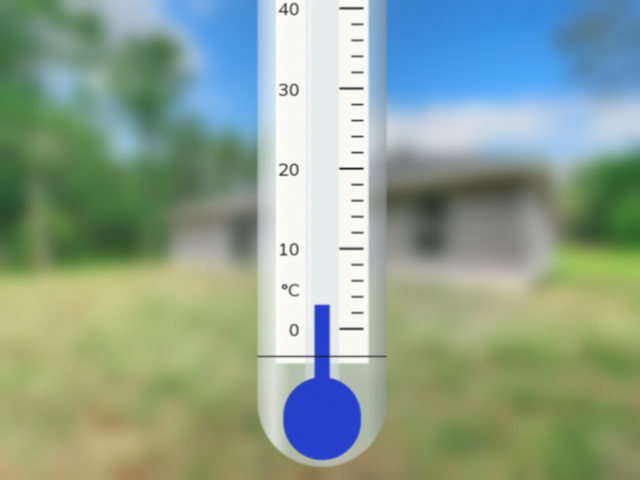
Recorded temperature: 3 °C
